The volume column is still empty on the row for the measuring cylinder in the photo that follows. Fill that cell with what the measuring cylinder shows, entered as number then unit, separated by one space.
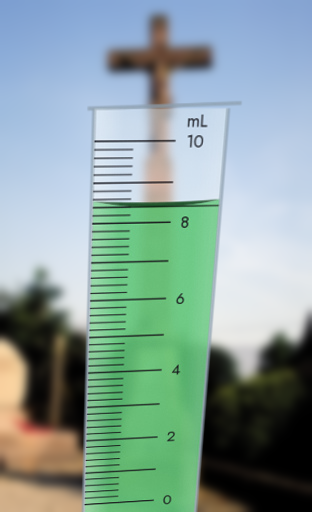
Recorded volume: 8.4 mL
